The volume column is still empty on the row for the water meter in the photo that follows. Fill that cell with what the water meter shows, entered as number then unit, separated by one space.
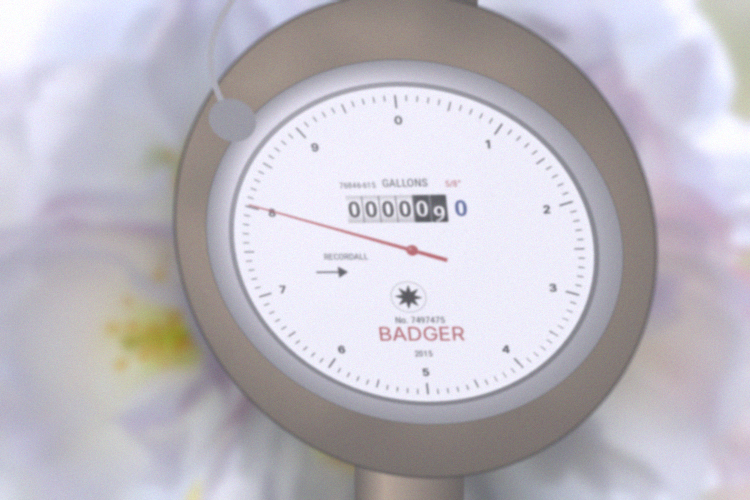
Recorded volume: 88.0 gal
